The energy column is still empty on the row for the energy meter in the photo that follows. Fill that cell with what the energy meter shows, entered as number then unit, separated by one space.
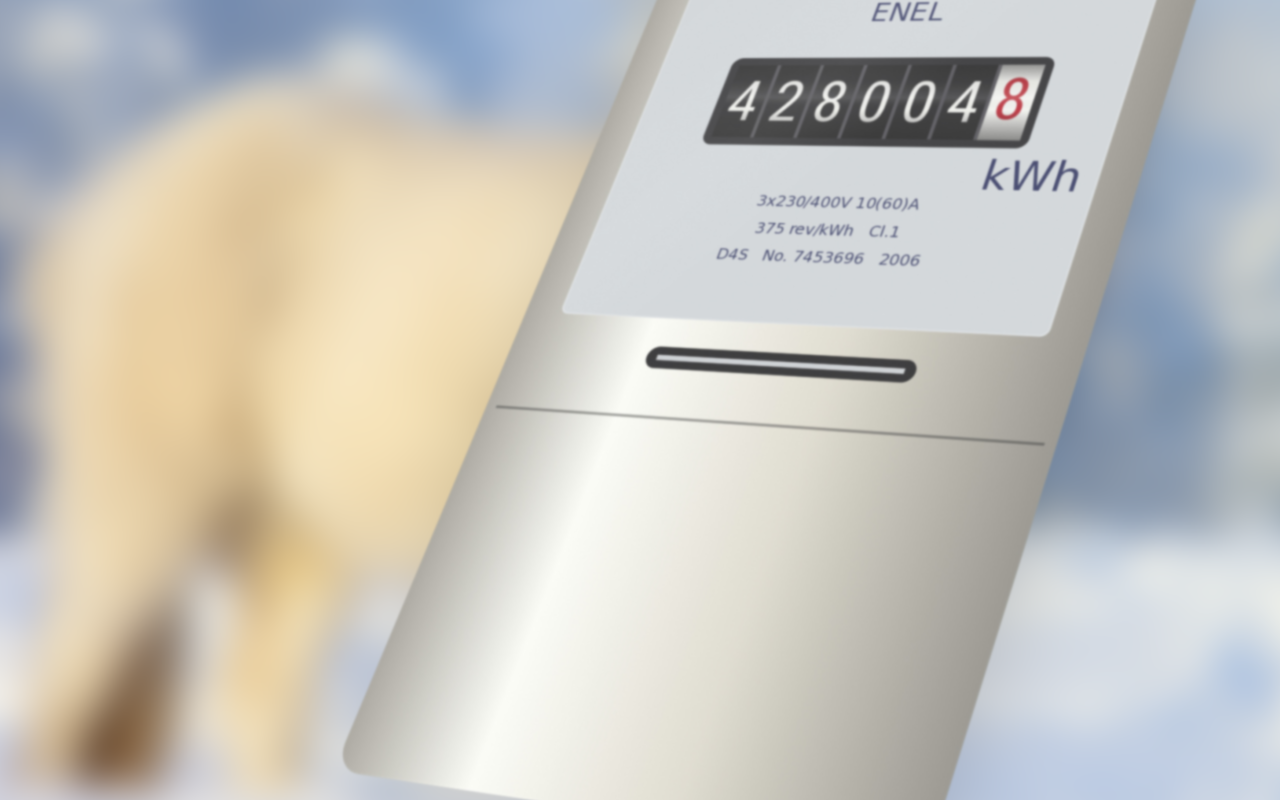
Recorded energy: 428004.8 kWh
